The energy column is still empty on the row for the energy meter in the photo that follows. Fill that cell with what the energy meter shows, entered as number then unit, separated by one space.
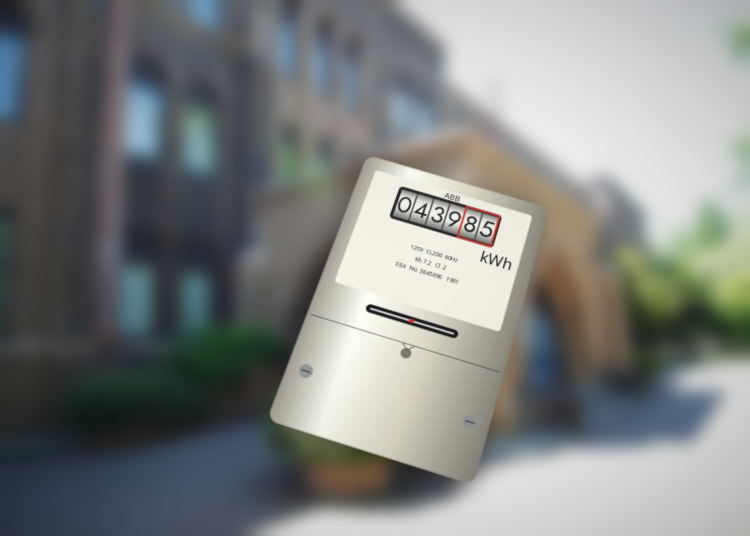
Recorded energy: 439.85 kWh
